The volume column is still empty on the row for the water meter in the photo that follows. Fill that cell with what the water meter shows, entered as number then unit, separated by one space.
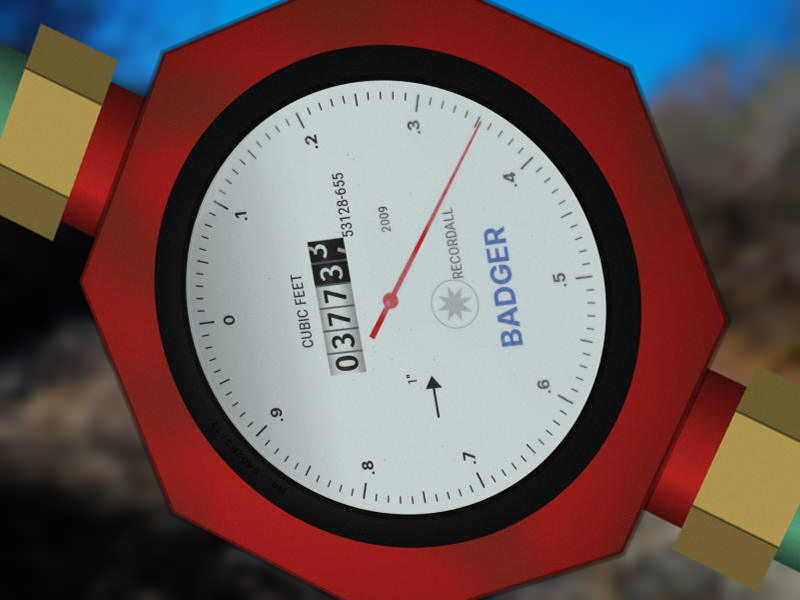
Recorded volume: 37733.35 ft³
